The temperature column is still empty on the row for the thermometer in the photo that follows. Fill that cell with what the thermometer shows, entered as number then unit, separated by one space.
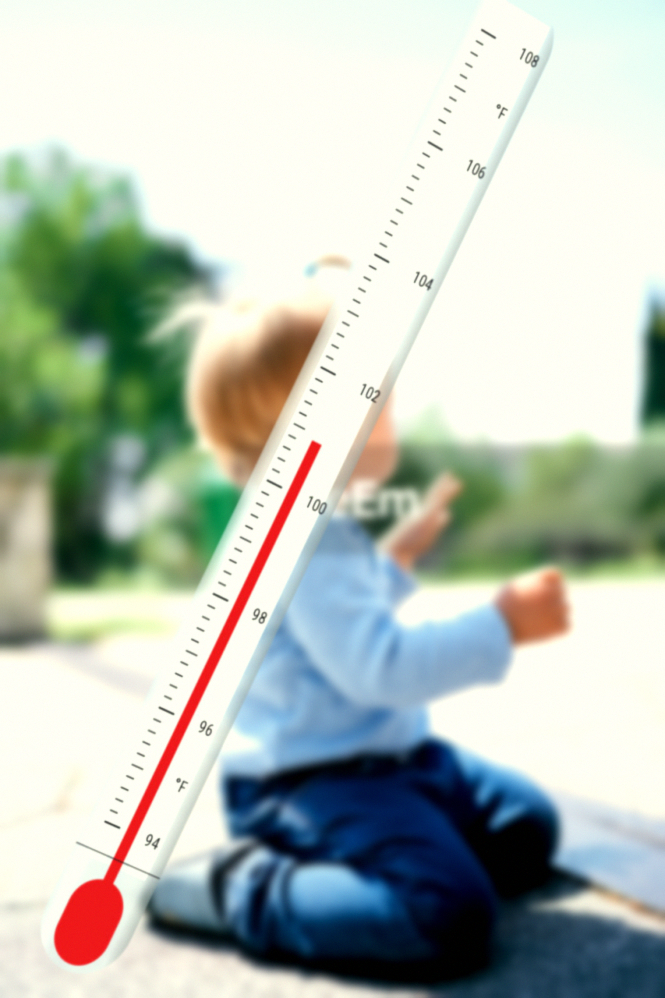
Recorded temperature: 100.9 °F
